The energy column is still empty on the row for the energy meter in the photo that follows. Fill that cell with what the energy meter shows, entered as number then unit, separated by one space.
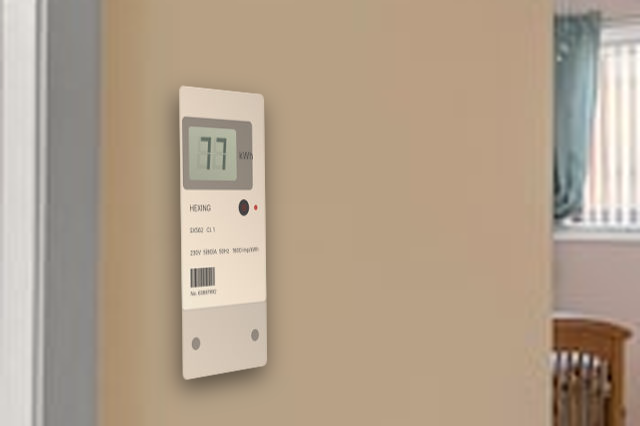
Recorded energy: 77 kWh
